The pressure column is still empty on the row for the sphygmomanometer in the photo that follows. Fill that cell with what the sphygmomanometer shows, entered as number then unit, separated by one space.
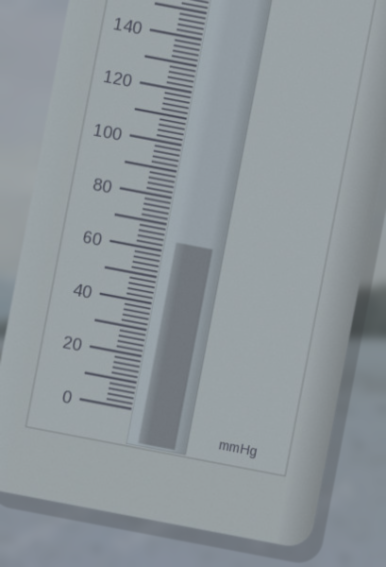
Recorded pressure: 64 mmHg
